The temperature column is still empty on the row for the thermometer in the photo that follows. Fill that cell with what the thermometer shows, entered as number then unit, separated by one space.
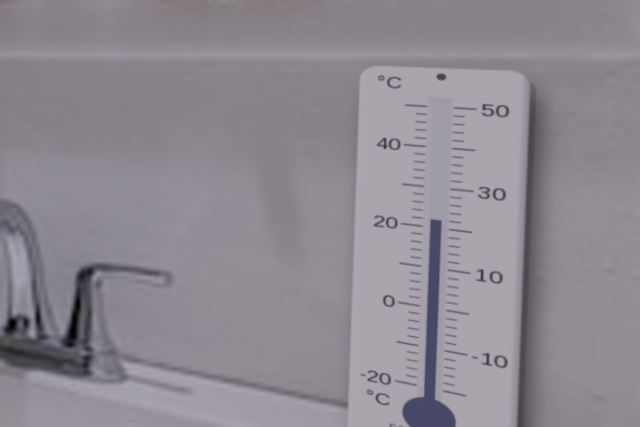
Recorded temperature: 22 °C
